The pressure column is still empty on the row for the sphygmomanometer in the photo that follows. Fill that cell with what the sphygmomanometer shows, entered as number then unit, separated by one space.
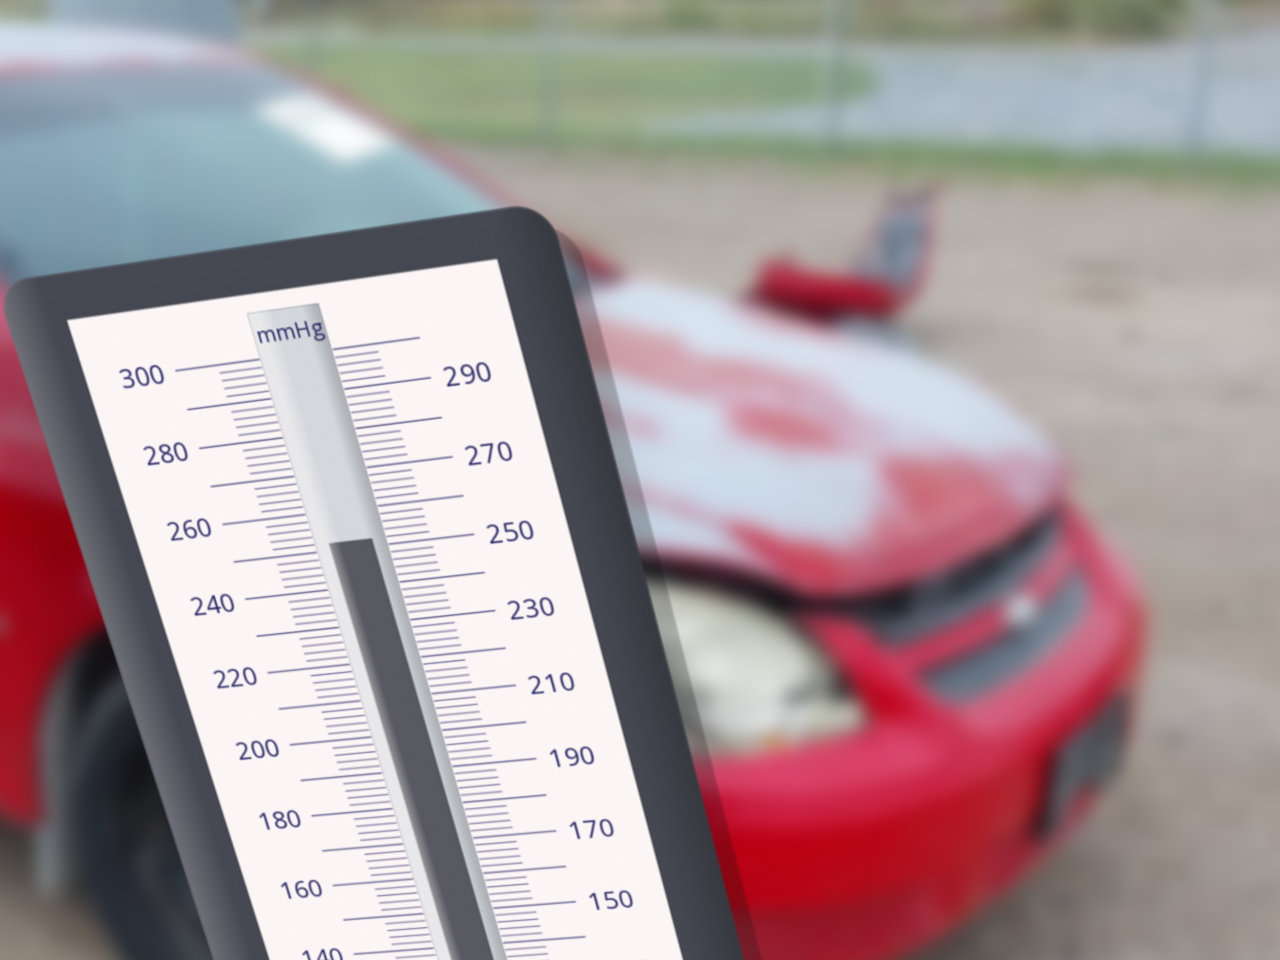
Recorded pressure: 252 mmHg
